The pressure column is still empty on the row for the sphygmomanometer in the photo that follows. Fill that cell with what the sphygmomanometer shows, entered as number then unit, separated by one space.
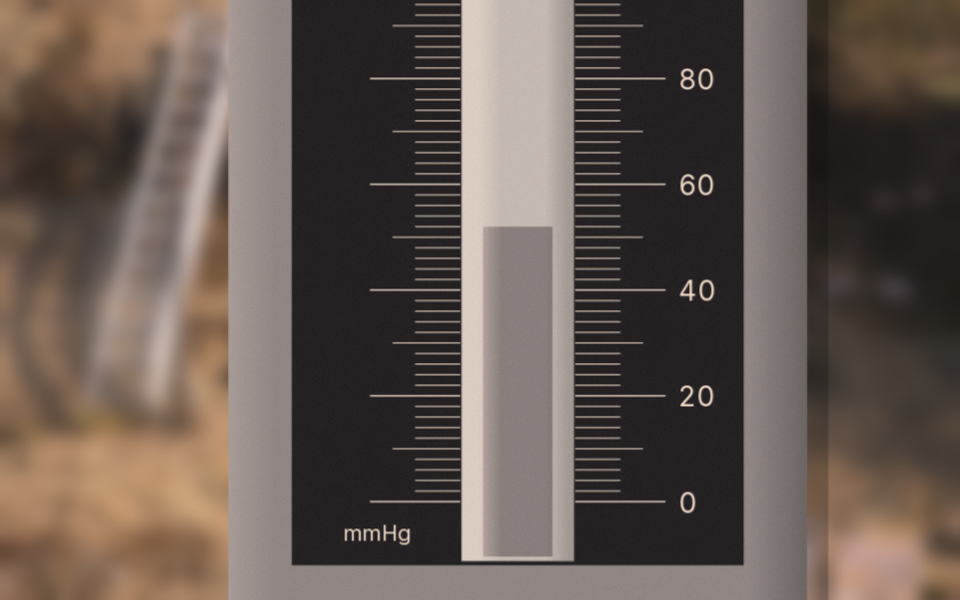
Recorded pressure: 52 mmHg
